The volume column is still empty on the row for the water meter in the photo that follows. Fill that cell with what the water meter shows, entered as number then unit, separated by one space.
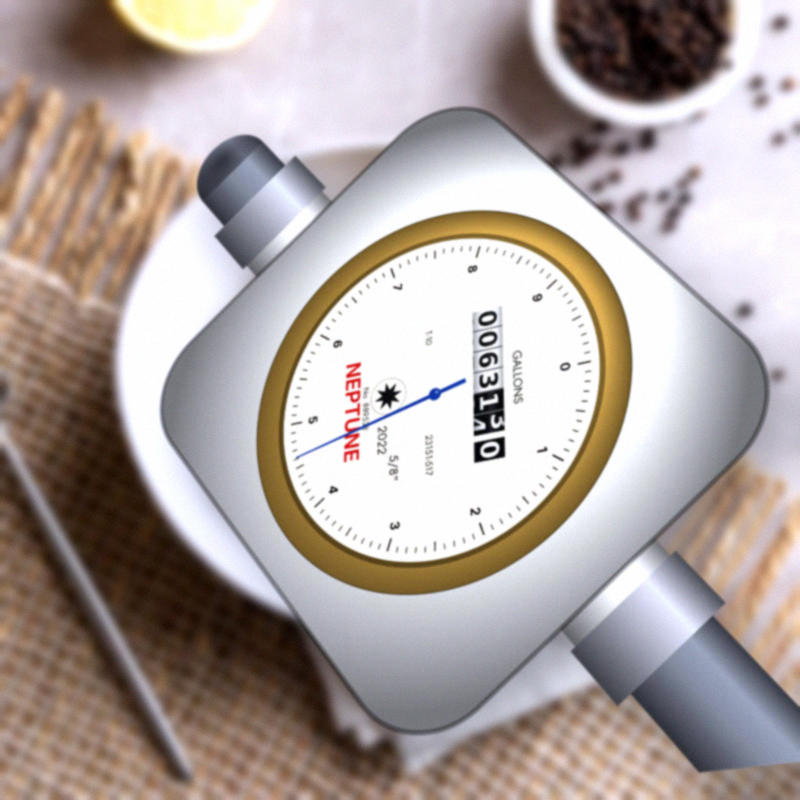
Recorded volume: 63134.6 gal
